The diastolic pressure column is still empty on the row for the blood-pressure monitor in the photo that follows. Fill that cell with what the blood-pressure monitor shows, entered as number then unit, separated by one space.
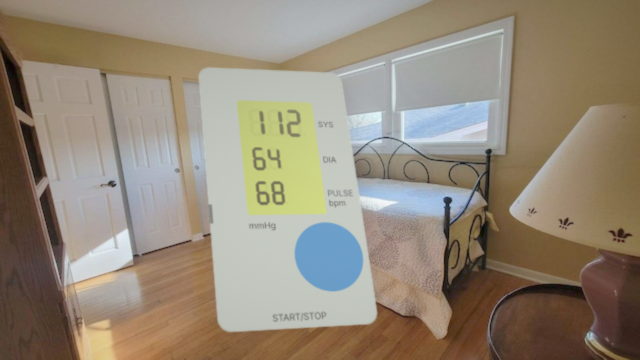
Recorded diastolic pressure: 64 mmHg
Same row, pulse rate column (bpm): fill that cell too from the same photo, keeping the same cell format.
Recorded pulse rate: 68 bpm
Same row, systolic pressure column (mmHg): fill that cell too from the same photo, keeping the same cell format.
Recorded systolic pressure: 112 mmHg
